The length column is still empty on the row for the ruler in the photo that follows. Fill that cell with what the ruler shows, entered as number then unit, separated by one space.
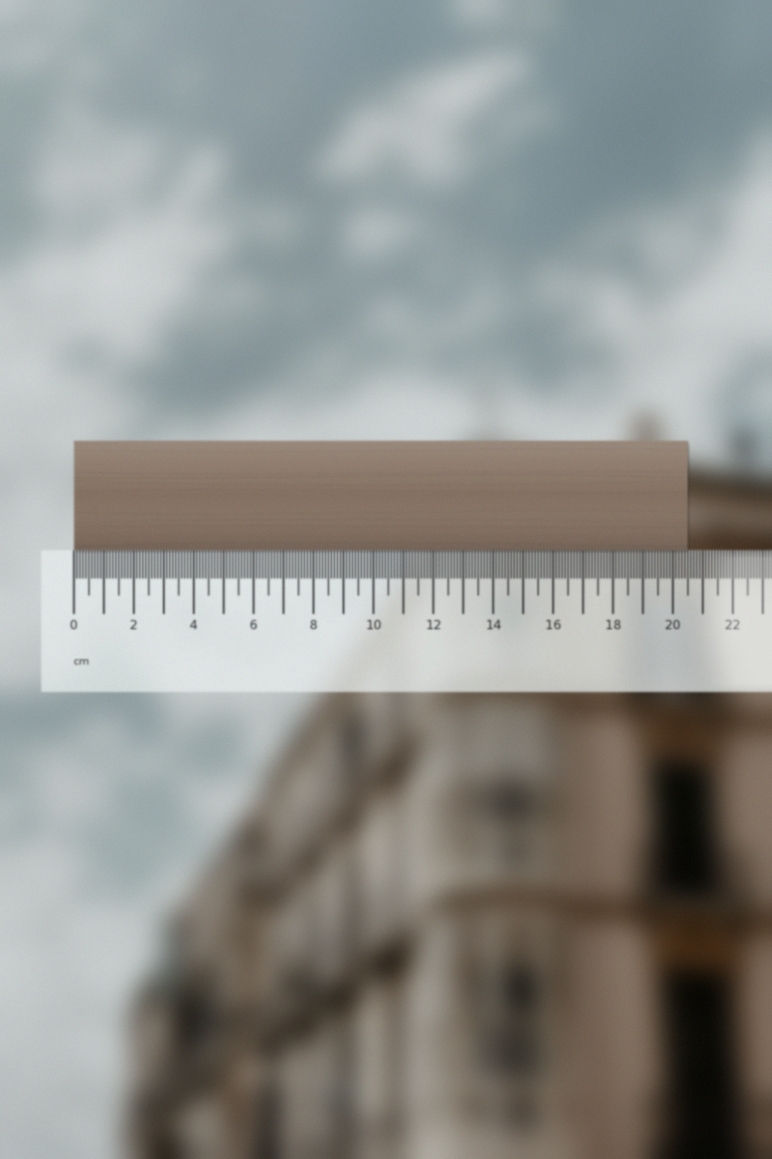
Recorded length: 20.5 cm
